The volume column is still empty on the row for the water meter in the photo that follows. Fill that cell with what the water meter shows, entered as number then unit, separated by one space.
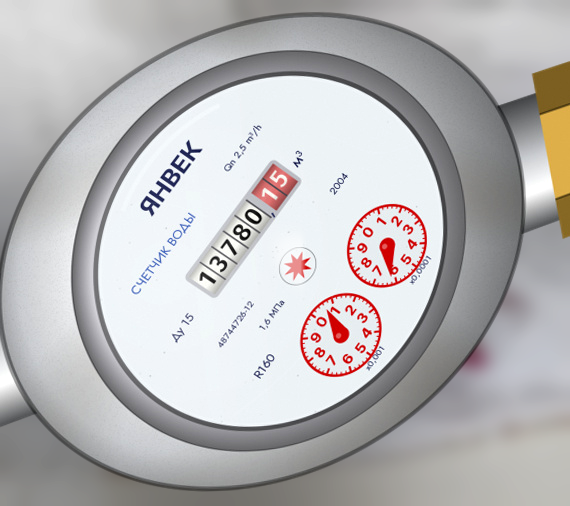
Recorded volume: 13780.1506 m³
